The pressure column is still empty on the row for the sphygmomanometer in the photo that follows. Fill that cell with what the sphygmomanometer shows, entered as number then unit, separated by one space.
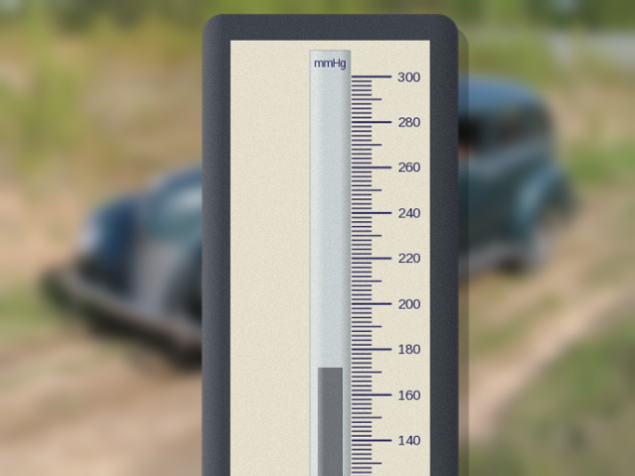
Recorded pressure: 172 mmHg
